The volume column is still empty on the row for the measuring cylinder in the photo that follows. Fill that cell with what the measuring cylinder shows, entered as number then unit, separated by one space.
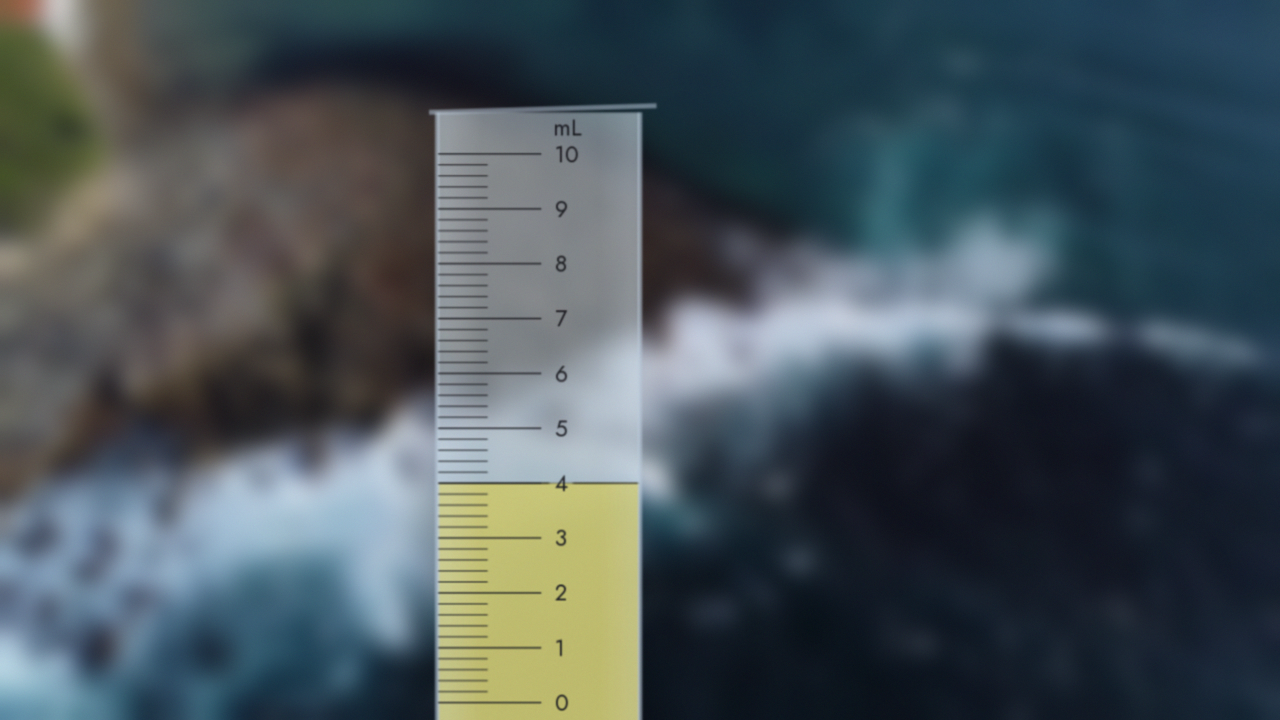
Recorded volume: 4 mL
